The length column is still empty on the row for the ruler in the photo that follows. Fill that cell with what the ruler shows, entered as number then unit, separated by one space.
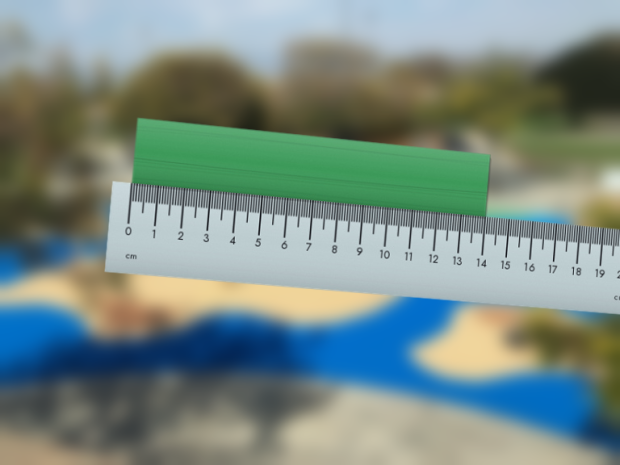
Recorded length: 14 cm
